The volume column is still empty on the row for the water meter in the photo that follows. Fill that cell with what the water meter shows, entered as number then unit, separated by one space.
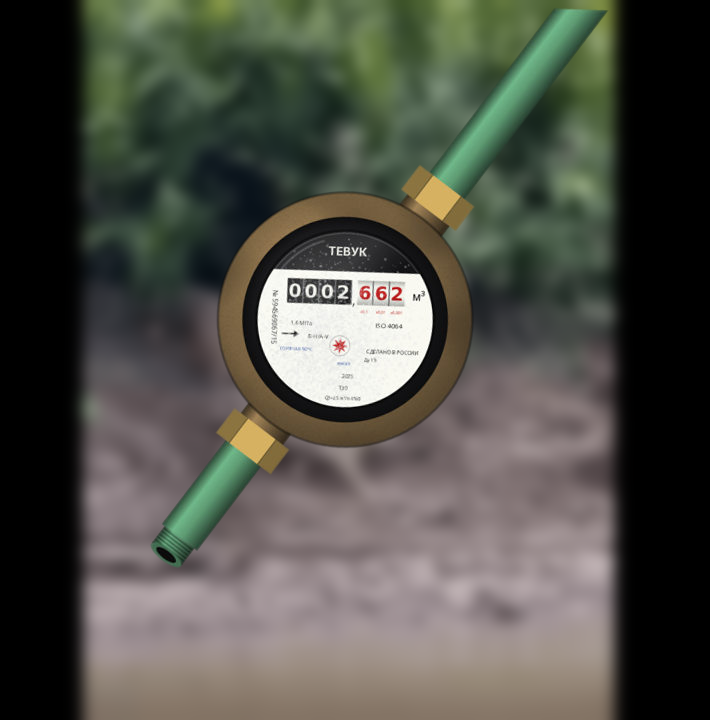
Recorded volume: 2.662 m³
